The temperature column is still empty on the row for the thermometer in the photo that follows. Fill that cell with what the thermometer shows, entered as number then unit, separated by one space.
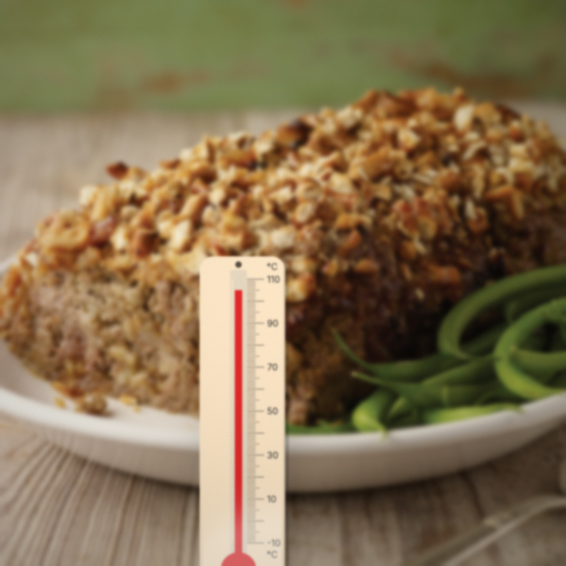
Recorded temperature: 105 °C
